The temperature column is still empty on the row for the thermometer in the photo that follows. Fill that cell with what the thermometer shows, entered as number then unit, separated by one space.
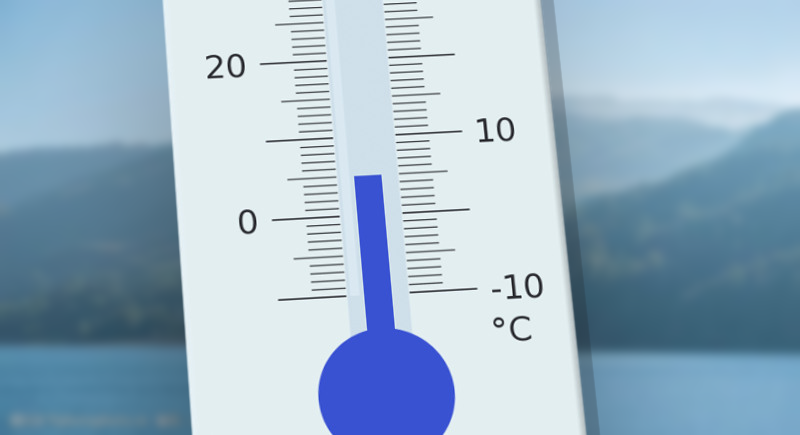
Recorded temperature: 5 °C
